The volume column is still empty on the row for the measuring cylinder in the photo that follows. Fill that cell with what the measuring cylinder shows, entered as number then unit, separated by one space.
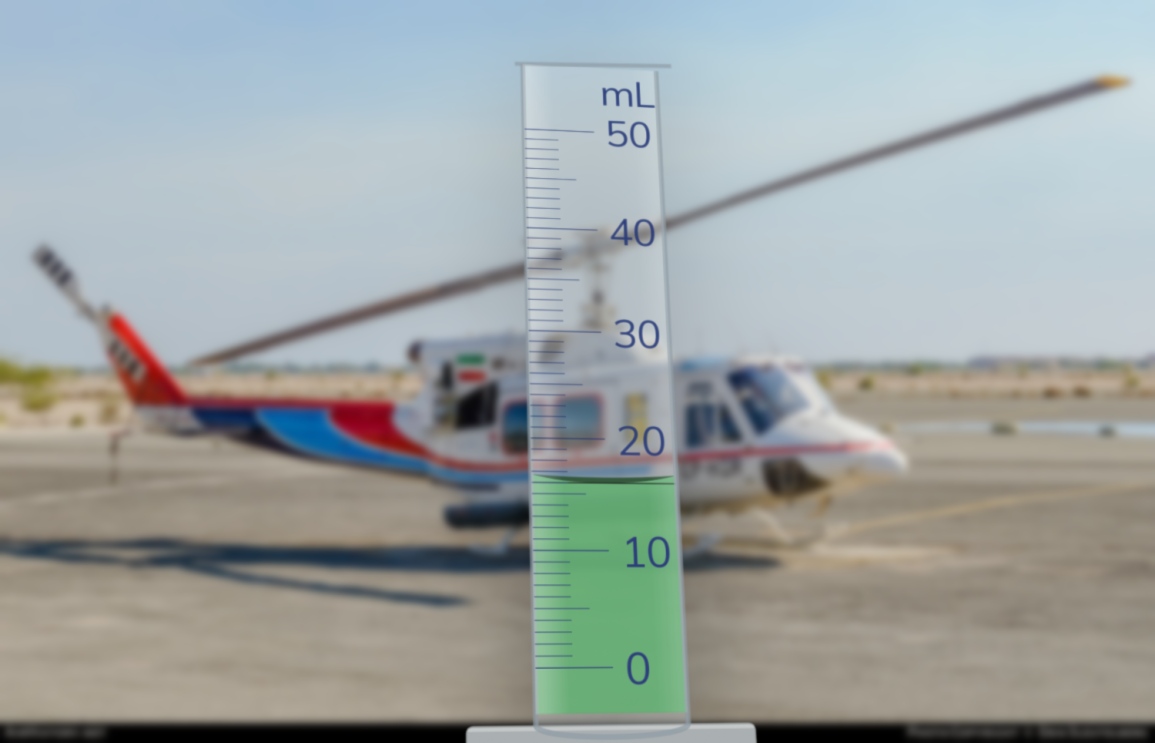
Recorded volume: 16 mL
